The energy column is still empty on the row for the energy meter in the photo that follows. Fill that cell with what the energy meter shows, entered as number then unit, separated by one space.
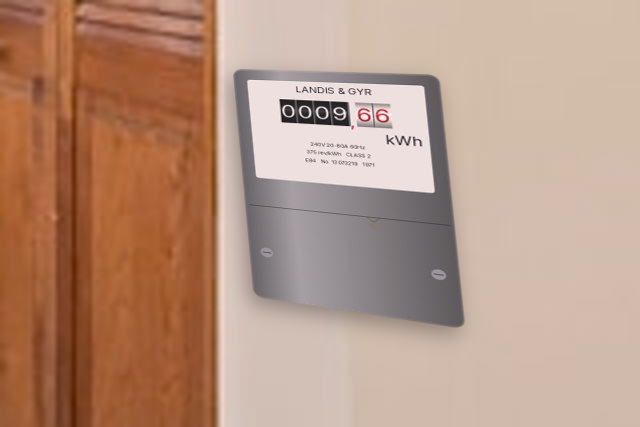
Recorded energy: 9.66 kWh
